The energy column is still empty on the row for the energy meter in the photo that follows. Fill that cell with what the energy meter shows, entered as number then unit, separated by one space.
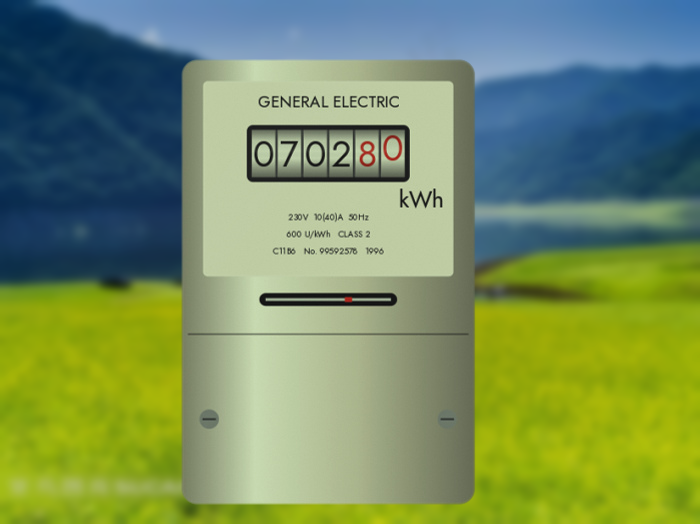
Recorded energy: 702.80 kWh
